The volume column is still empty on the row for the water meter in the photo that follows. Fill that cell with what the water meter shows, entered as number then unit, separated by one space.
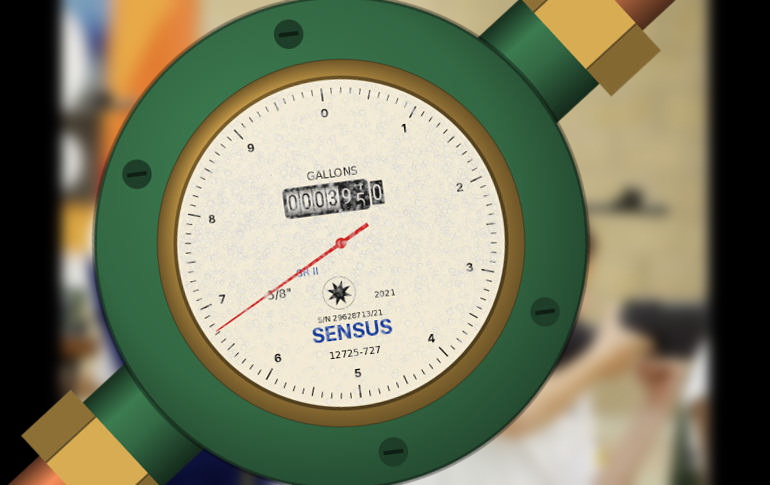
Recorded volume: 3946.7 gal
